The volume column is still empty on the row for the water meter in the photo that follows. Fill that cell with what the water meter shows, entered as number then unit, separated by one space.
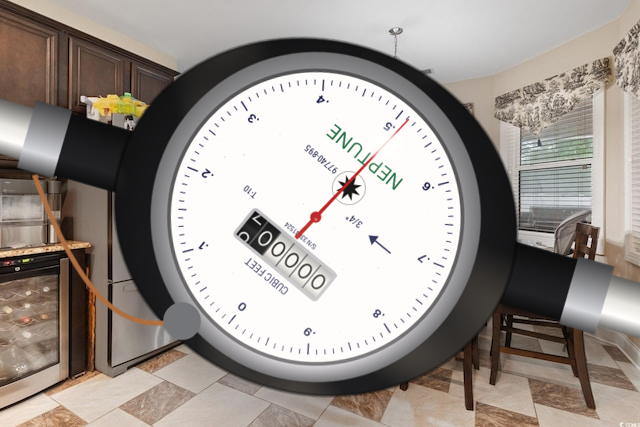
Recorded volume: 6.51 ft³
